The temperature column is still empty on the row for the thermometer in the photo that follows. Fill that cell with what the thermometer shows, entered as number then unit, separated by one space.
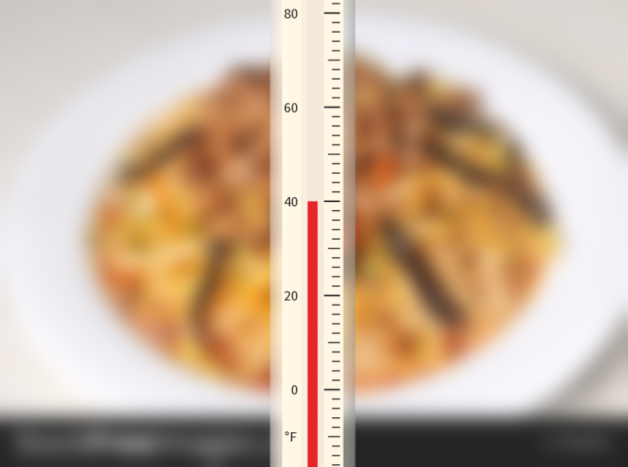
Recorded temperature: 40 °F
